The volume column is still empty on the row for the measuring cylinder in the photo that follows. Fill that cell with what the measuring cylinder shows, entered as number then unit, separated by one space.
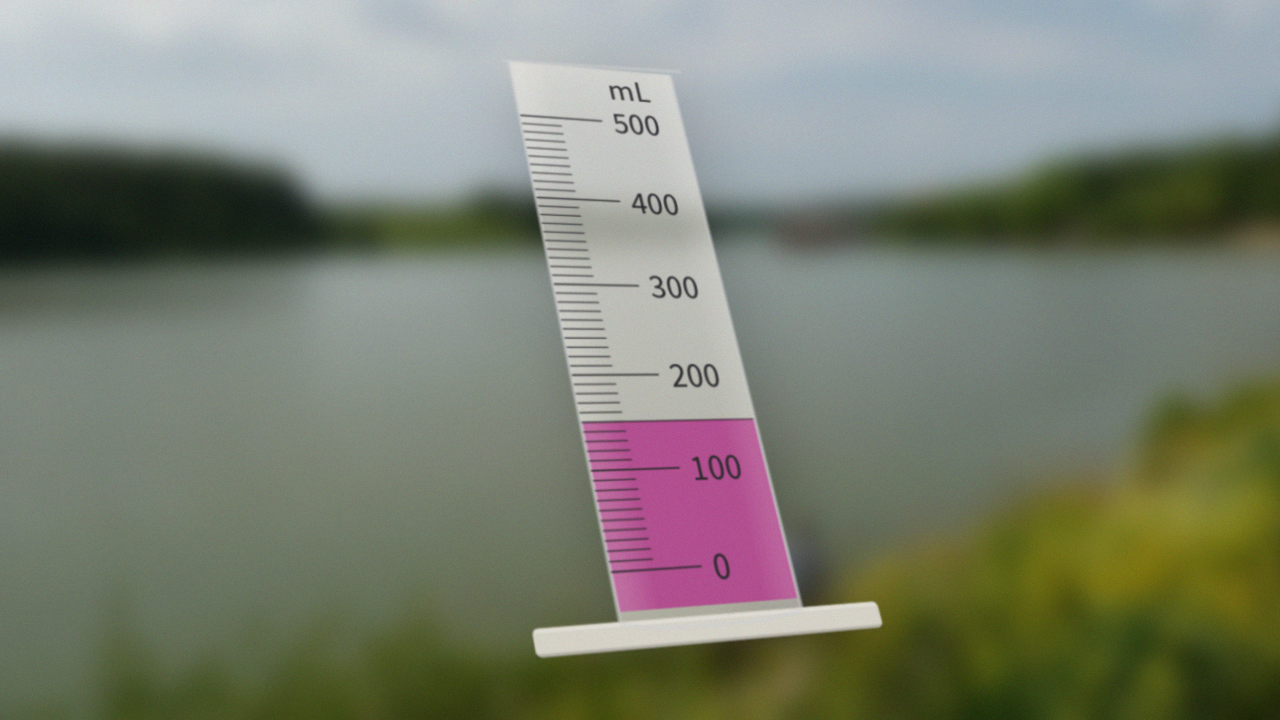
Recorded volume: 150 mL
